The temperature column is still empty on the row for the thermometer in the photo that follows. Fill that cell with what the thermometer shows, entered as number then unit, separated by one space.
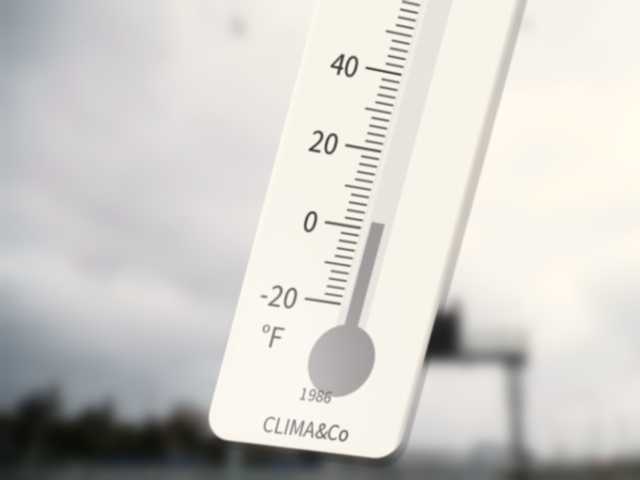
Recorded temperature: 2 °F
